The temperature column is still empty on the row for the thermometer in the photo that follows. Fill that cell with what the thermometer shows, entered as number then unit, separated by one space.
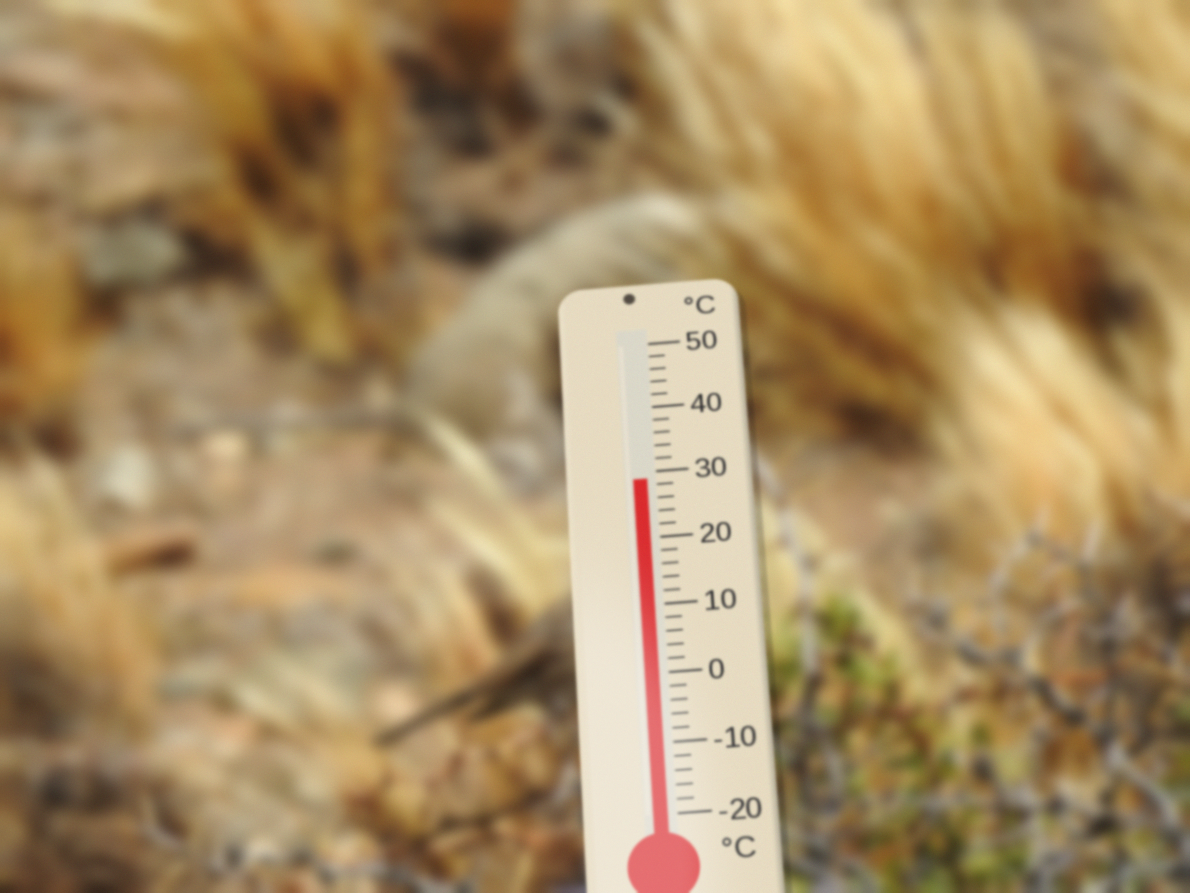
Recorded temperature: 29 °C
